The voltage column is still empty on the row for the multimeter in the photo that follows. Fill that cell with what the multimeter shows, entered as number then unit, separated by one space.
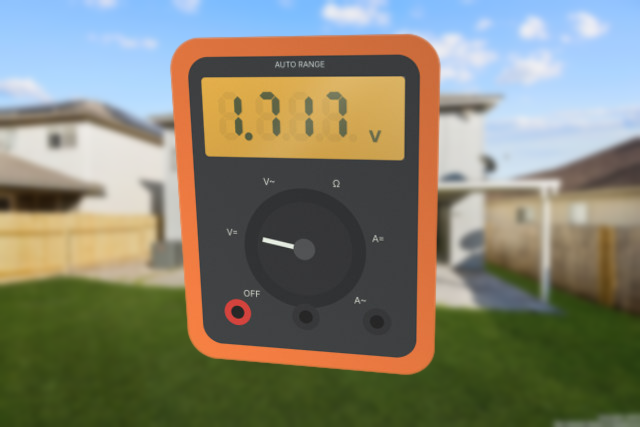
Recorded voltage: 1.717 V
